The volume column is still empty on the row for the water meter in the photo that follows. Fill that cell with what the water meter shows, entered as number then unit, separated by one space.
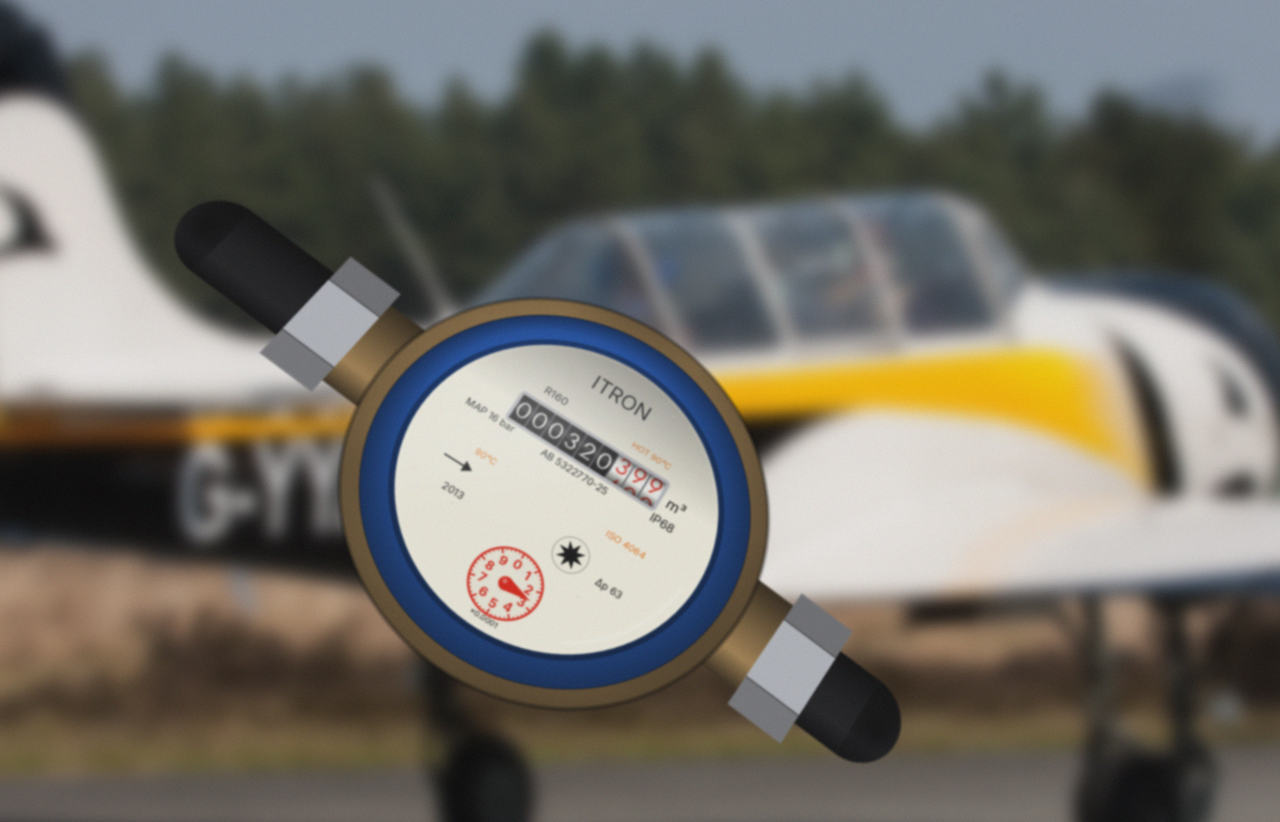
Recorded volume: 320.3992 m³
